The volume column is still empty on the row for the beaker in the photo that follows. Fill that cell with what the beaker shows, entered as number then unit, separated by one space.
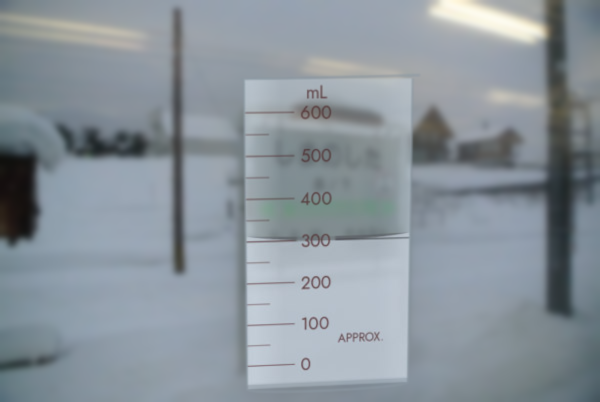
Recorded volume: 300 mL
